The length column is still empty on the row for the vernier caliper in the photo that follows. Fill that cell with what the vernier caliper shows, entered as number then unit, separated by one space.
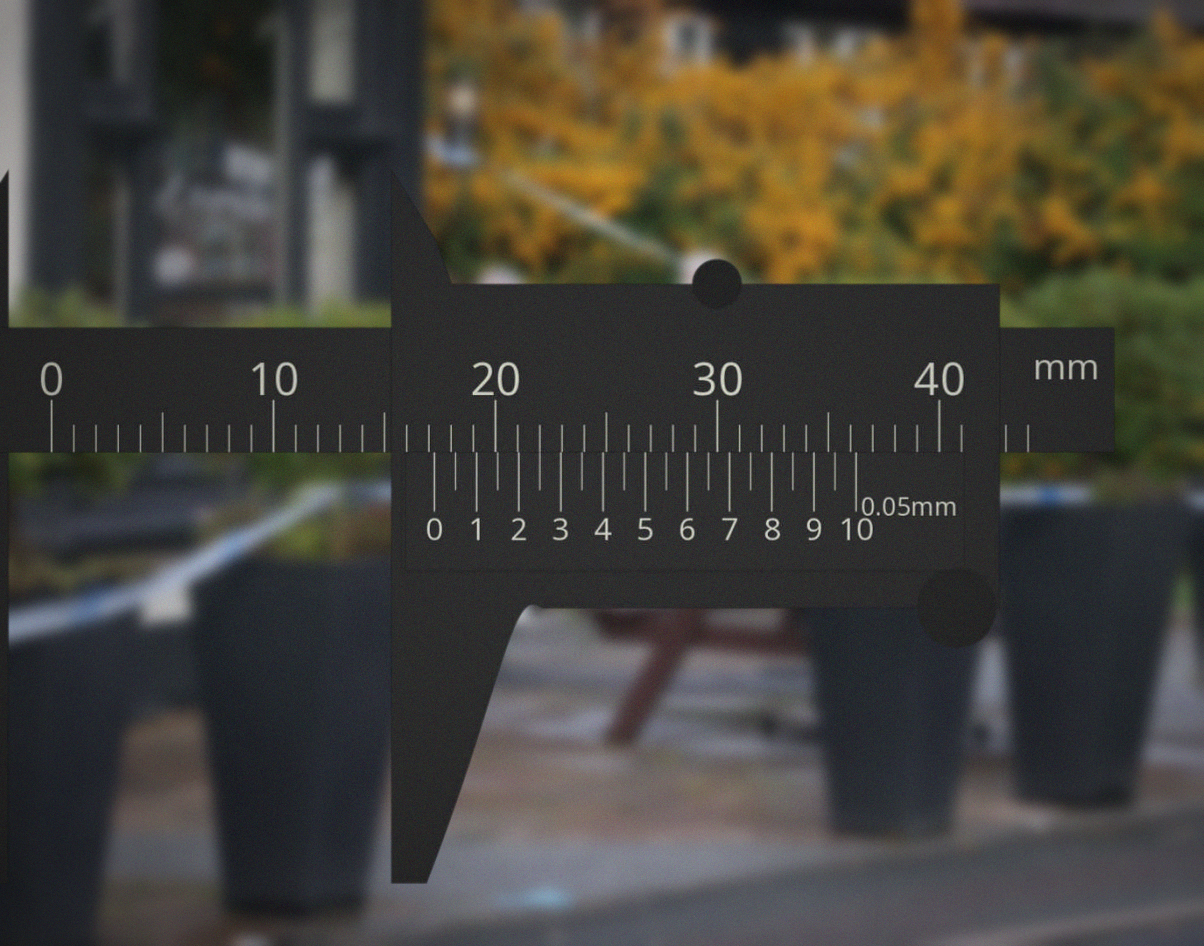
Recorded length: 17.25 mm
